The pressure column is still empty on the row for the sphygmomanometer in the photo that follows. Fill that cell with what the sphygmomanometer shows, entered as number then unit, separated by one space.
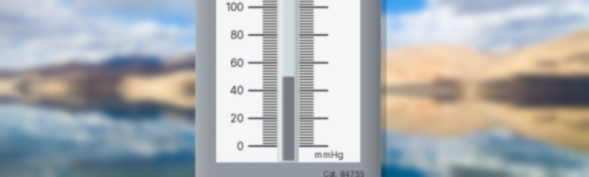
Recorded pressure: 50 mmHg
